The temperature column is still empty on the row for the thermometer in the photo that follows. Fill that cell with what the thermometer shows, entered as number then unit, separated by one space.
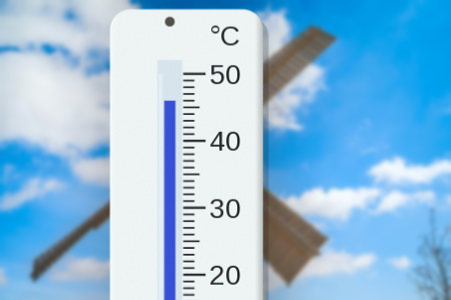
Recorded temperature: 46 °C
